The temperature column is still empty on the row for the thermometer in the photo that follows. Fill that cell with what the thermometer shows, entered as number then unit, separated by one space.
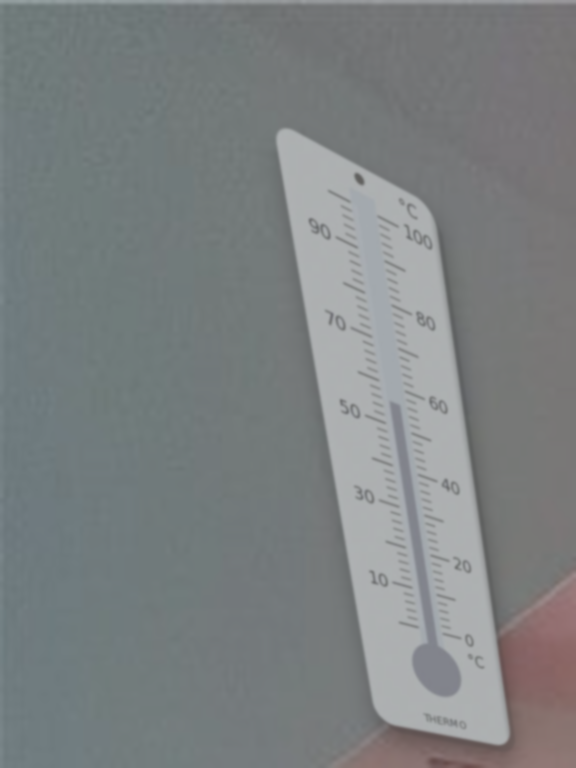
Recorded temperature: 56 °C
